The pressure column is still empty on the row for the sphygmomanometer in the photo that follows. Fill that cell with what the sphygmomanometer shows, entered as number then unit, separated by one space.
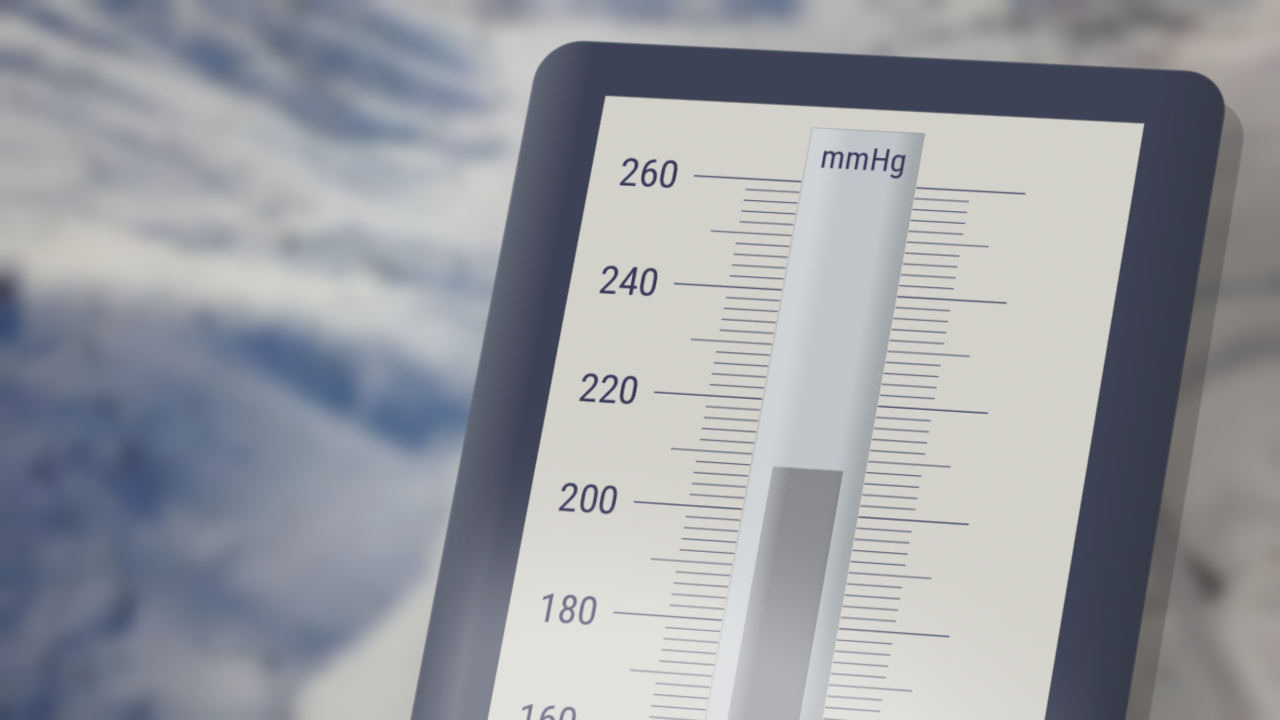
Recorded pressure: 208 mmHg
